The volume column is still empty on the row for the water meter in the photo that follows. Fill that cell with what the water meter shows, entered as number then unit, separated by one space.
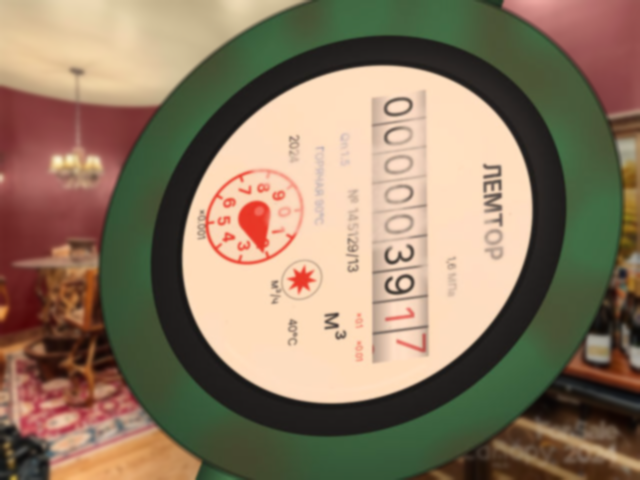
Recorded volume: 39.172 m³
